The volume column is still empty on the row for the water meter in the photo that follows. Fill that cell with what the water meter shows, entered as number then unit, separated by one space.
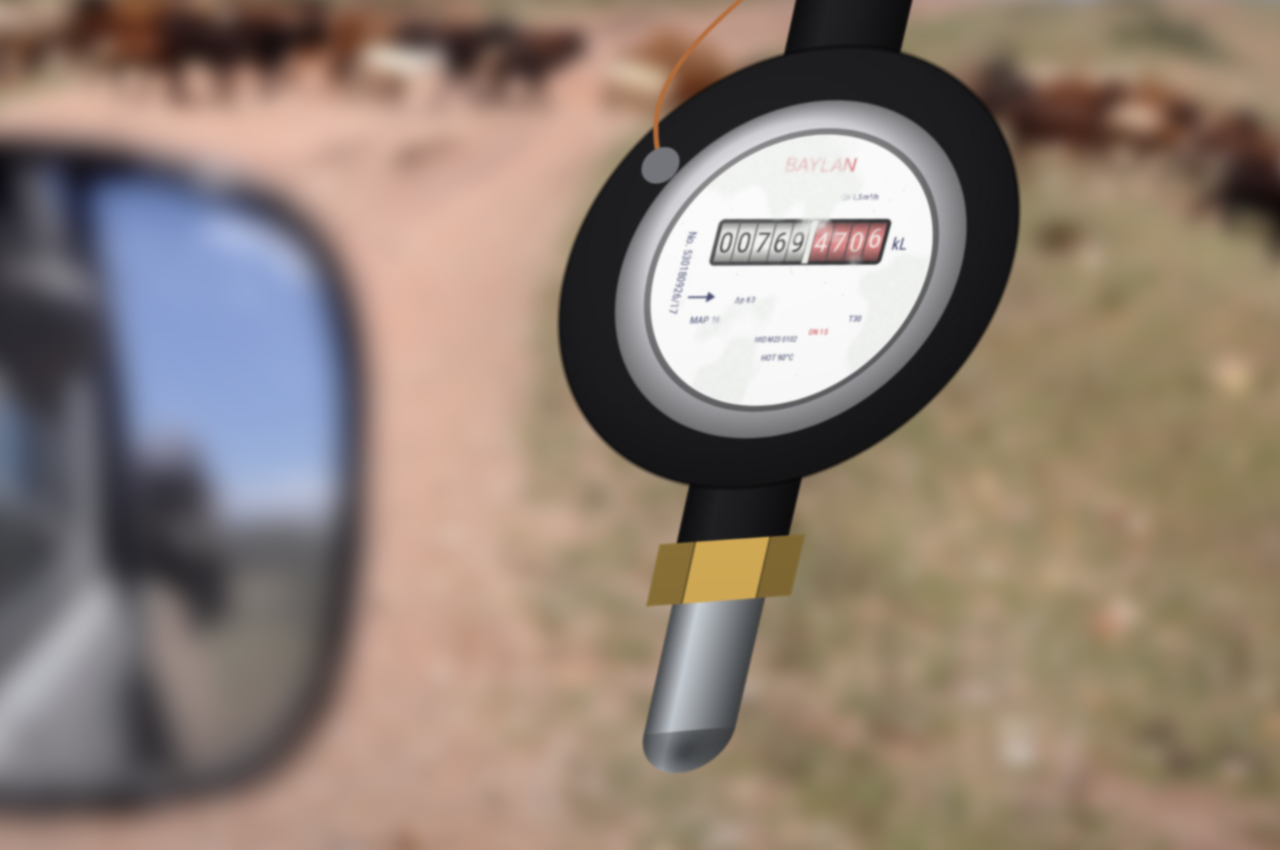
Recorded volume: 769.4706 kL
